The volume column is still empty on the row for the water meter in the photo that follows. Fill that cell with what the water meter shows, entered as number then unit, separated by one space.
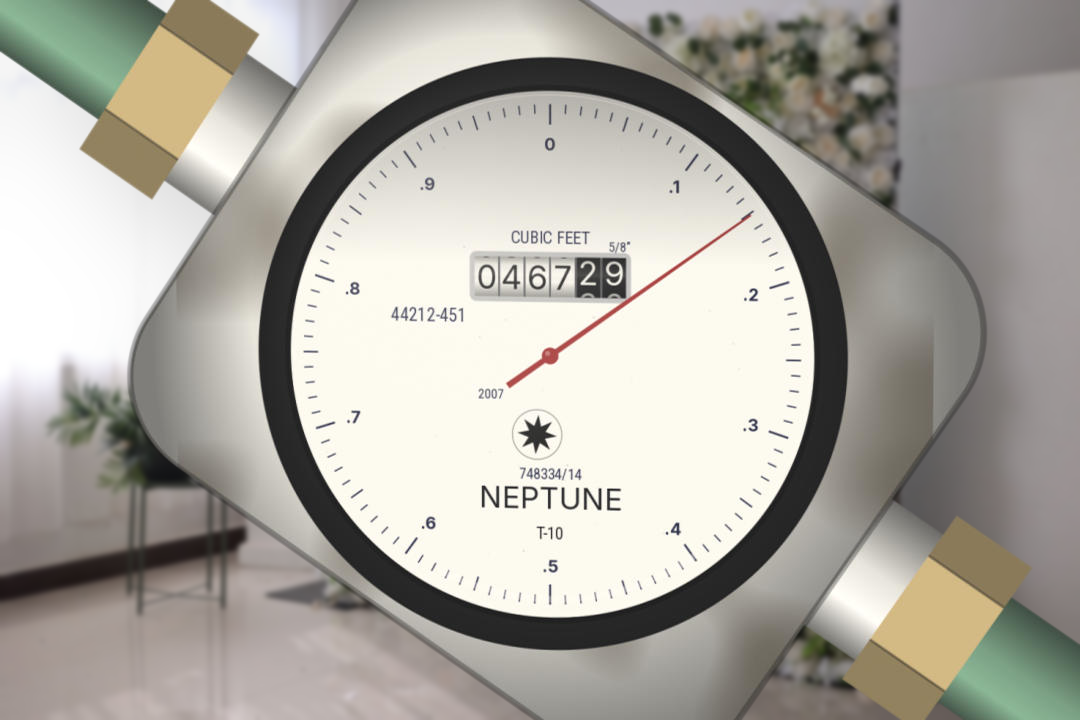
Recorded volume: 46729.15 ft³
